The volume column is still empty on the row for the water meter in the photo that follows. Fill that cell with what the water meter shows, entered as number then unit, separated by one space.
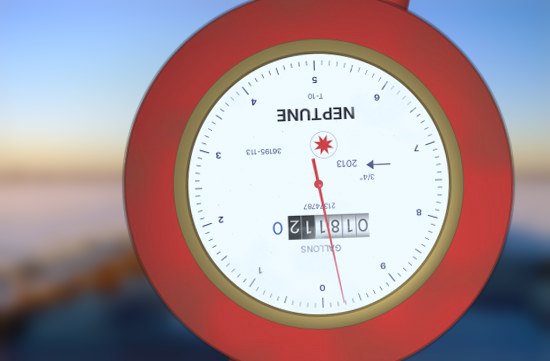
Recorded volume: 181119.7 gal
